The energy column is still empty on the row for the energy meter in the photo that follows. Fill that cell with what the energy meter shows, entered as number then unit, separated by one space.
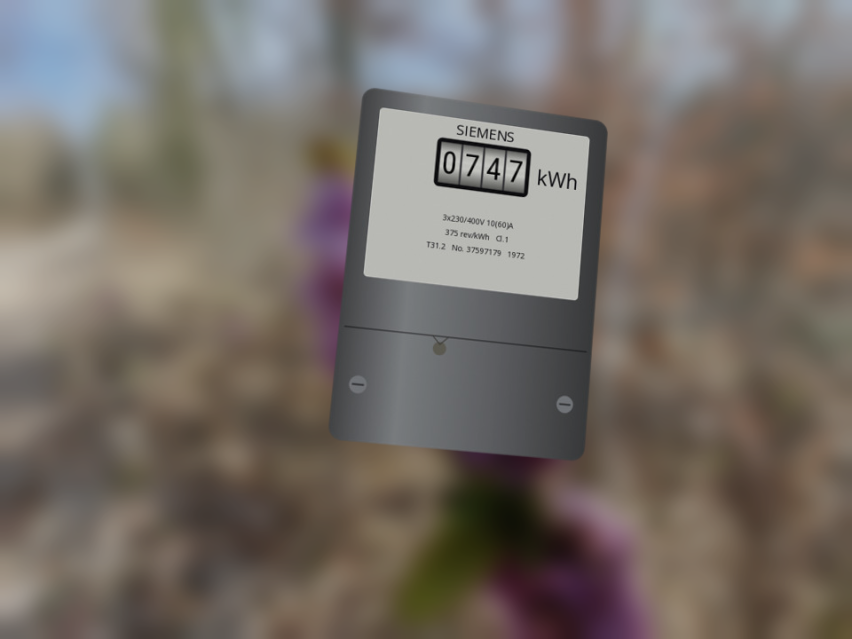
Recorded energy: 747 kWh
